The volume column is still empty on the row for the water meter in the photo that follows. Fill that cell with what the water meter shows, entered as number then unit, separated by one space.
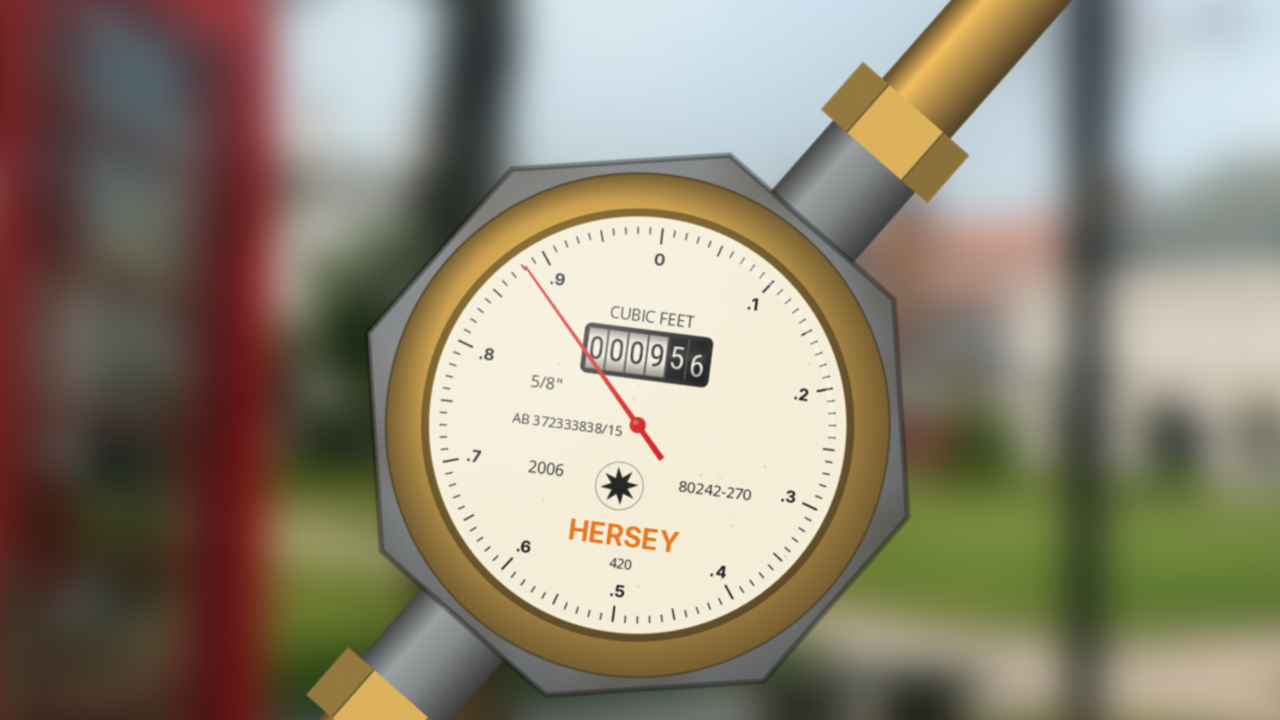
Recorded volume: 955.88 ft³
